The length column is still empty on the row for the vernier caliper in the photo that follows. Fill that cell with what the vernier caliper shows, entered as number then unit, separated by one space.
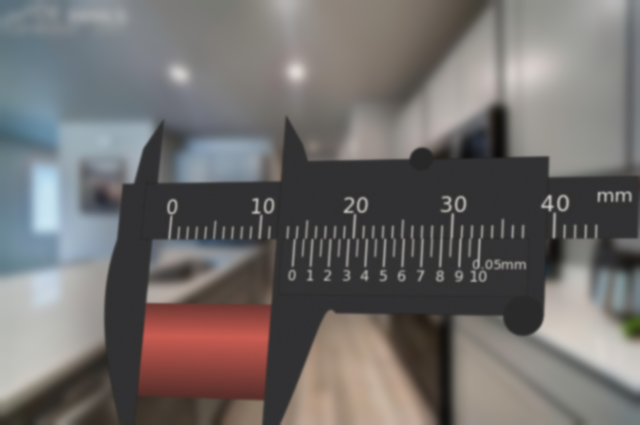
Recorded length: 13.8 mm
